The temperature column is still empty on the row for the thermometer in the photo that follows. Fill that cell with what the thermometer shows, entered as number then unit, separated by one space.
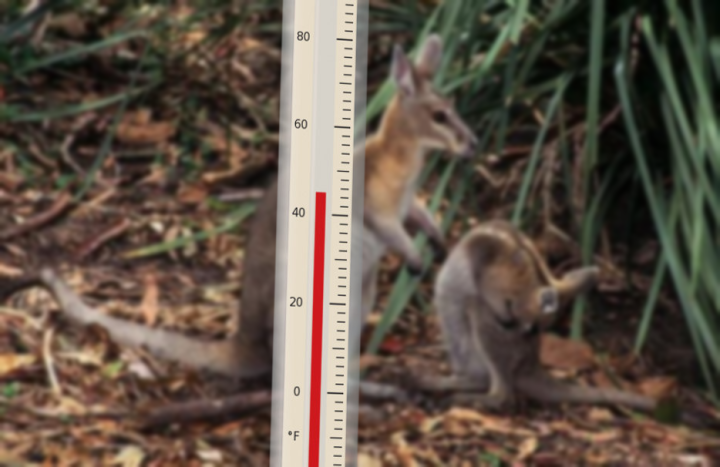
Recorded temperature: 45 °F
